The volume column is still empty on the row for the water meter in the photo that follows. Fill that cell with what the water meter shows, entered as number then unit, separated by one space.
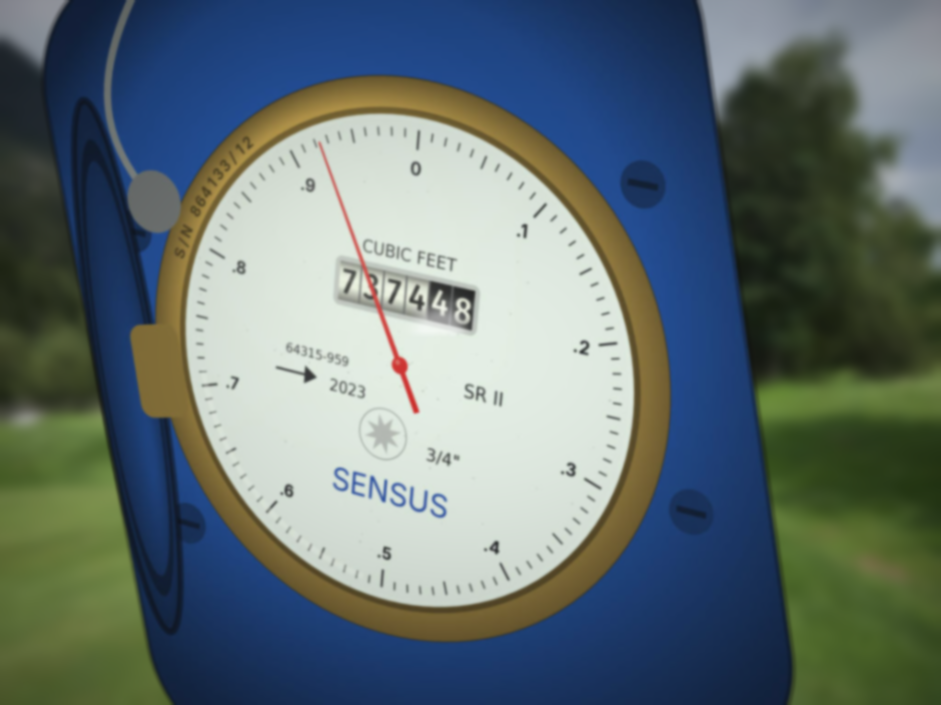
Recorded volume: 737447.92 ft³
